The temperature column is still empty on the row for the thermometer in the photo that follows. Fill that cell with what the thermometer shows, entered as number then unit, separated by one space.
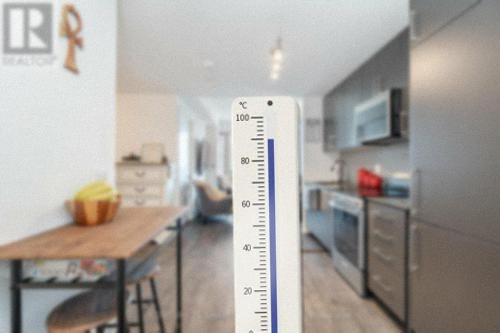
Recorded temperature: 90 °C
